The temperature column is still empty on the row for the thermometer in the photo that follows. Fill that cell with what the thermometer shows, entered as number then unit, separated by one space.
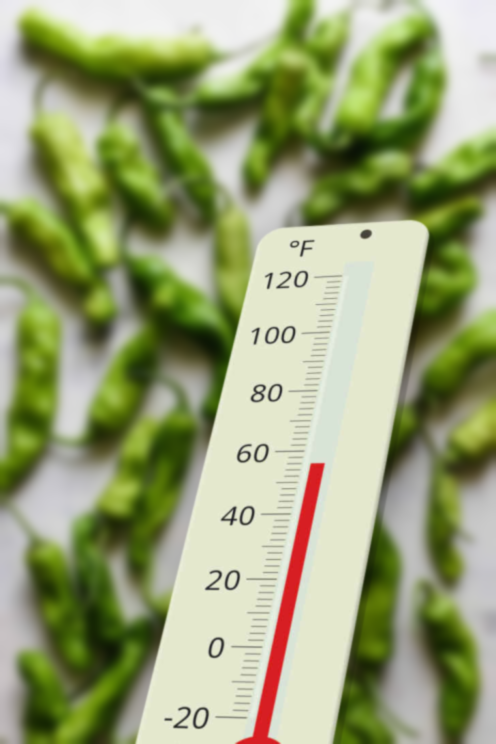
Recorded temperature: 56 °F
